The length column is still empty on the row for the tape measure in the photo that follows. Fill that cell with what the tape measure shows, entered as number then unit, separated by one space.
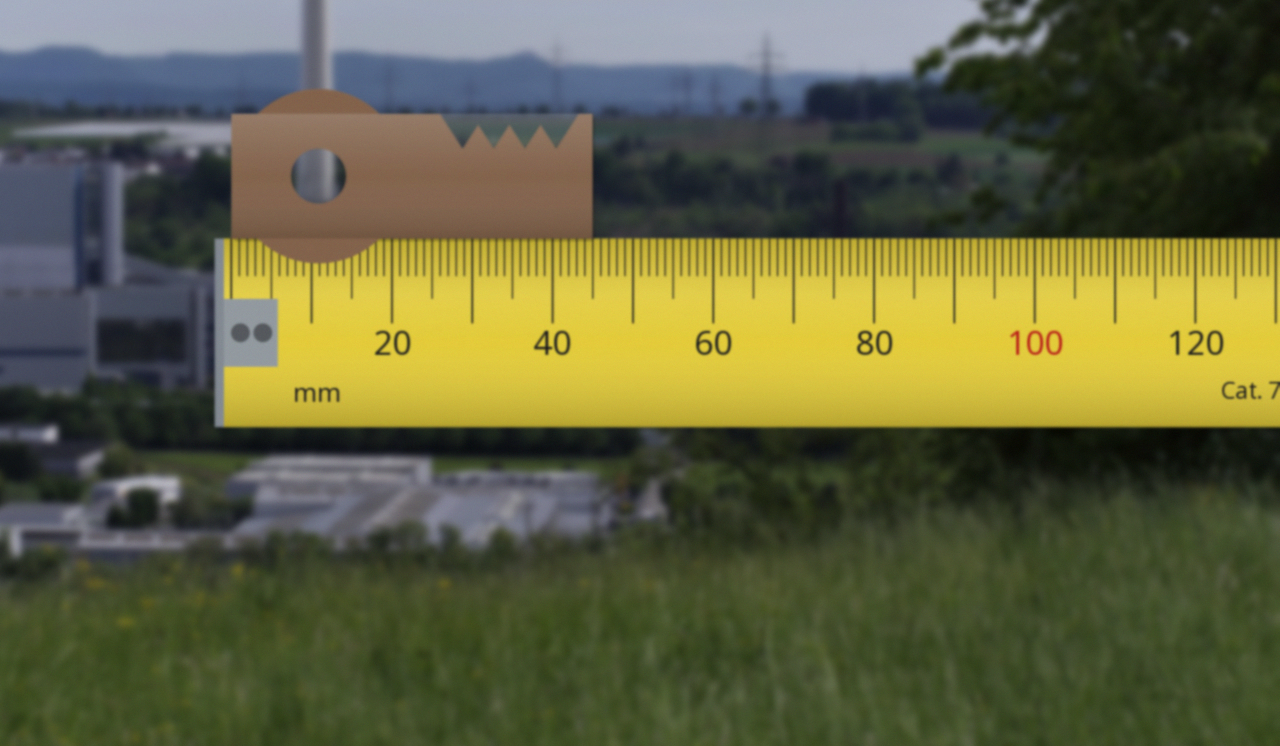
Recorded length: 45 mm
